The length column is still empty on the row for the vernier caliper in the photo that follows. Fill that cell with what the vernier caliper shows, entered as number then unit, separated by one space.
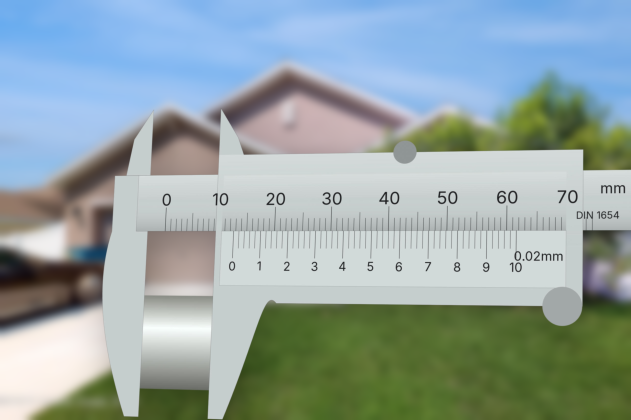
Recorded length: 12.6 mm
